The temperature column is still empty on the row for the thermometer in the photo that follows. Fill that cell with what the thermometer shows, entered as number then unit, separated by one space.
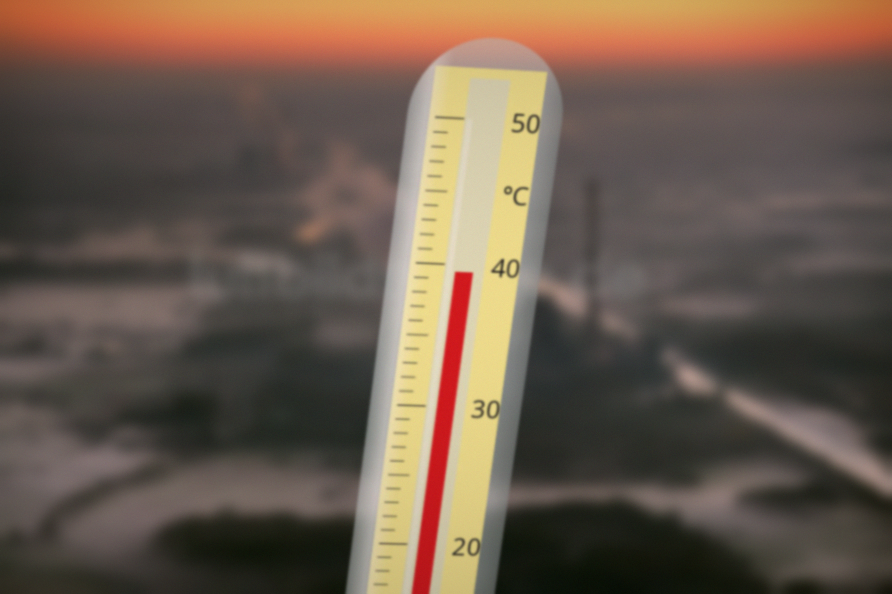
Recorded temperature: 39.5 °C
